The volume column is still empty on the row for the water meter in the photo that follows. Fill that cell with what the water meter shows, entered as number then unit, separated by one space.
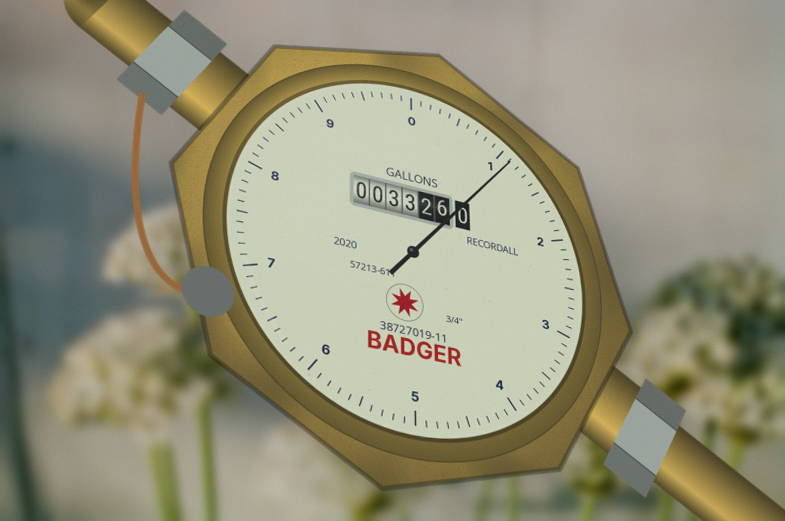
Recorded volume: 33261.1 gal
